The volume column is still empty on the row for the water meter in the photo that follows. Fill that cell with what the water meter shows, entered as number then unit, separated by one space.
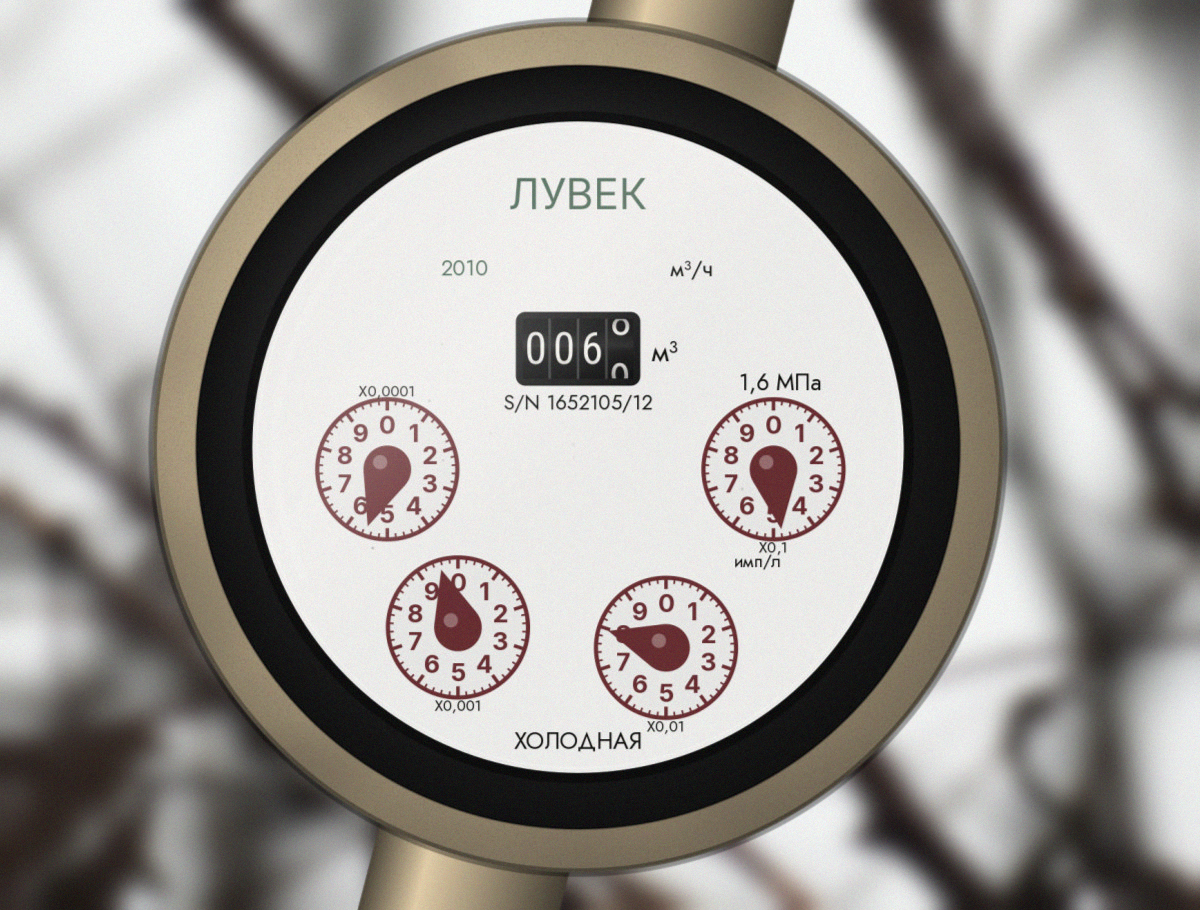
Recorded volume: 68.4795 m³
